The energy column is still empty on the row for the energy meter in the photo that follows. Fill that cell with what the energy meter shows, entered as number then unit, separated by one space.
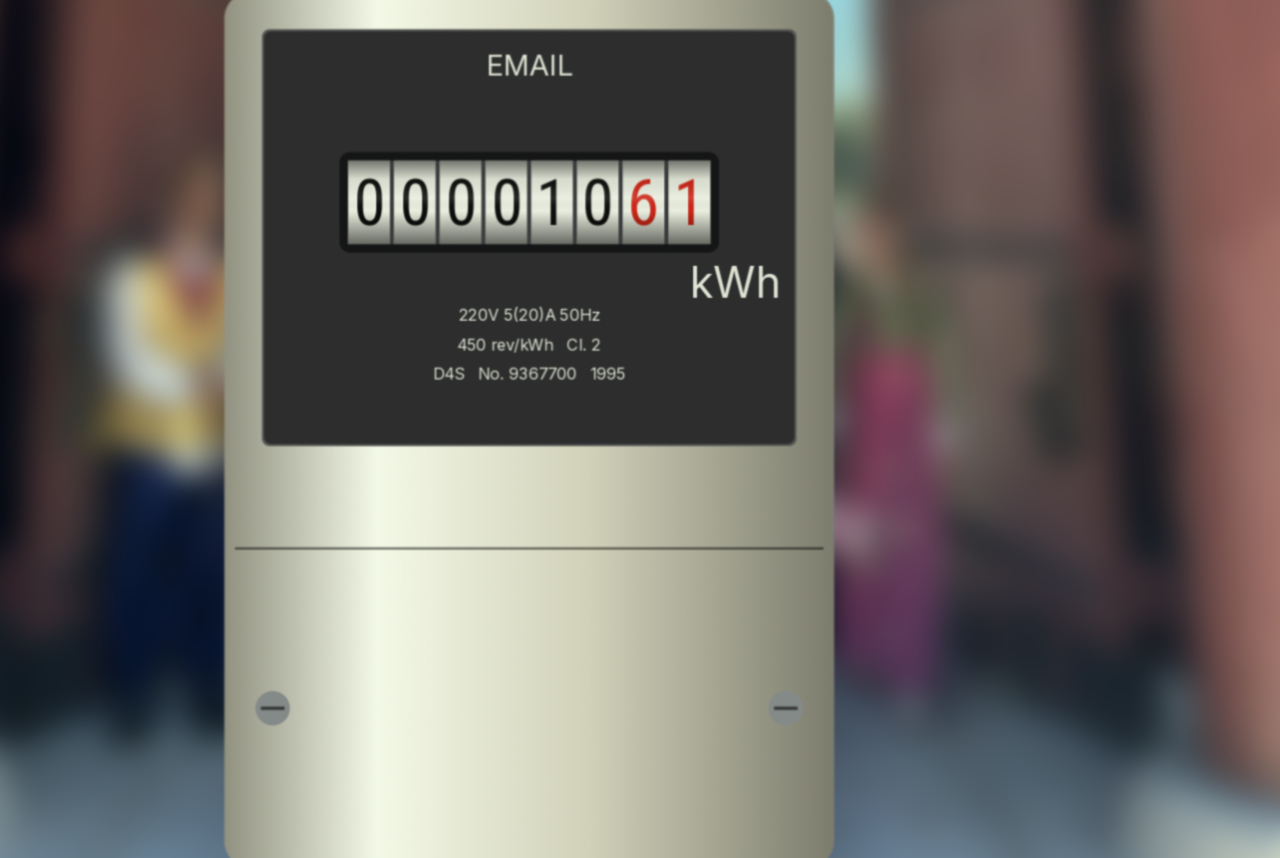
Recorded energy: 10.61 kWh
